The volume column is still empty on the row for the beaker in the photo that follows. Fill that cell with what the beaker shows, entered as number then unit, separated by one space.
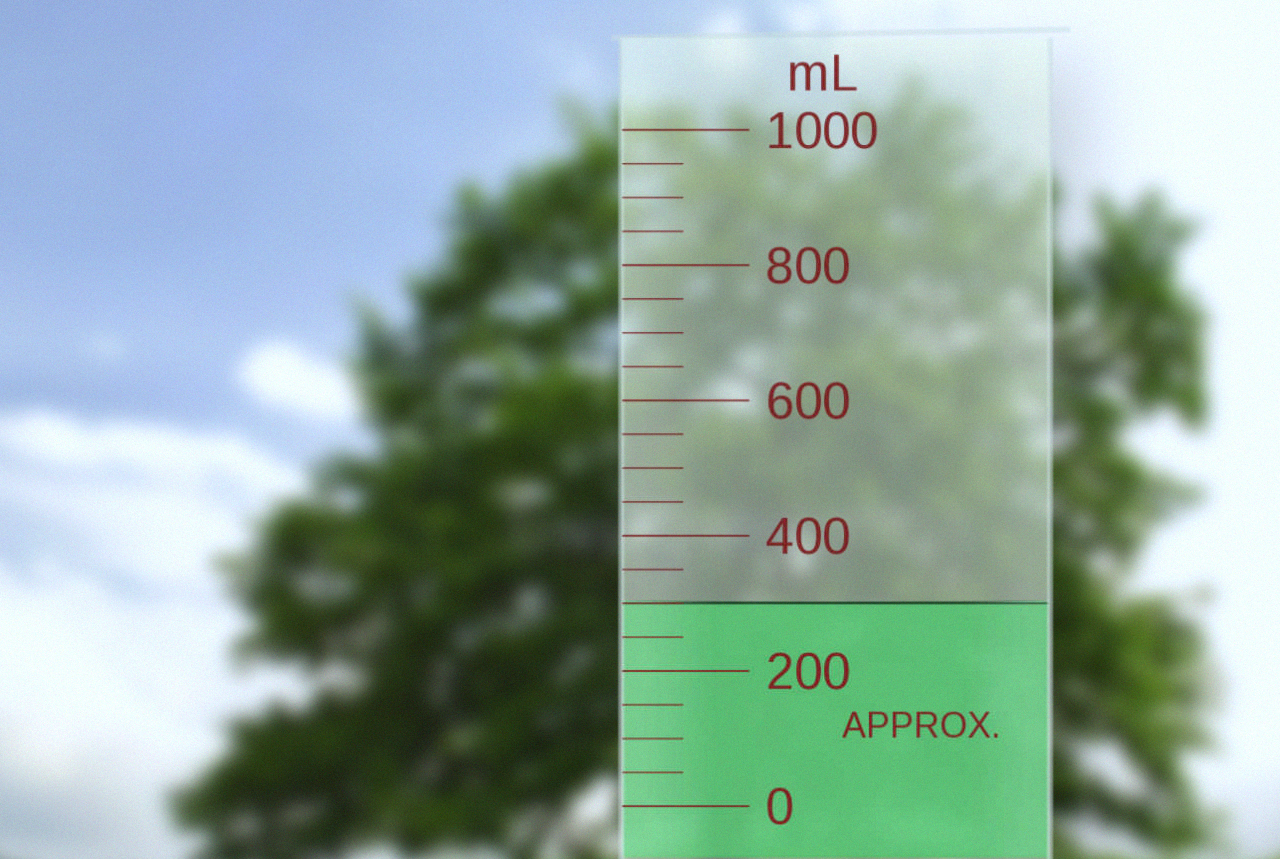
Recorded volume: 300 mL
